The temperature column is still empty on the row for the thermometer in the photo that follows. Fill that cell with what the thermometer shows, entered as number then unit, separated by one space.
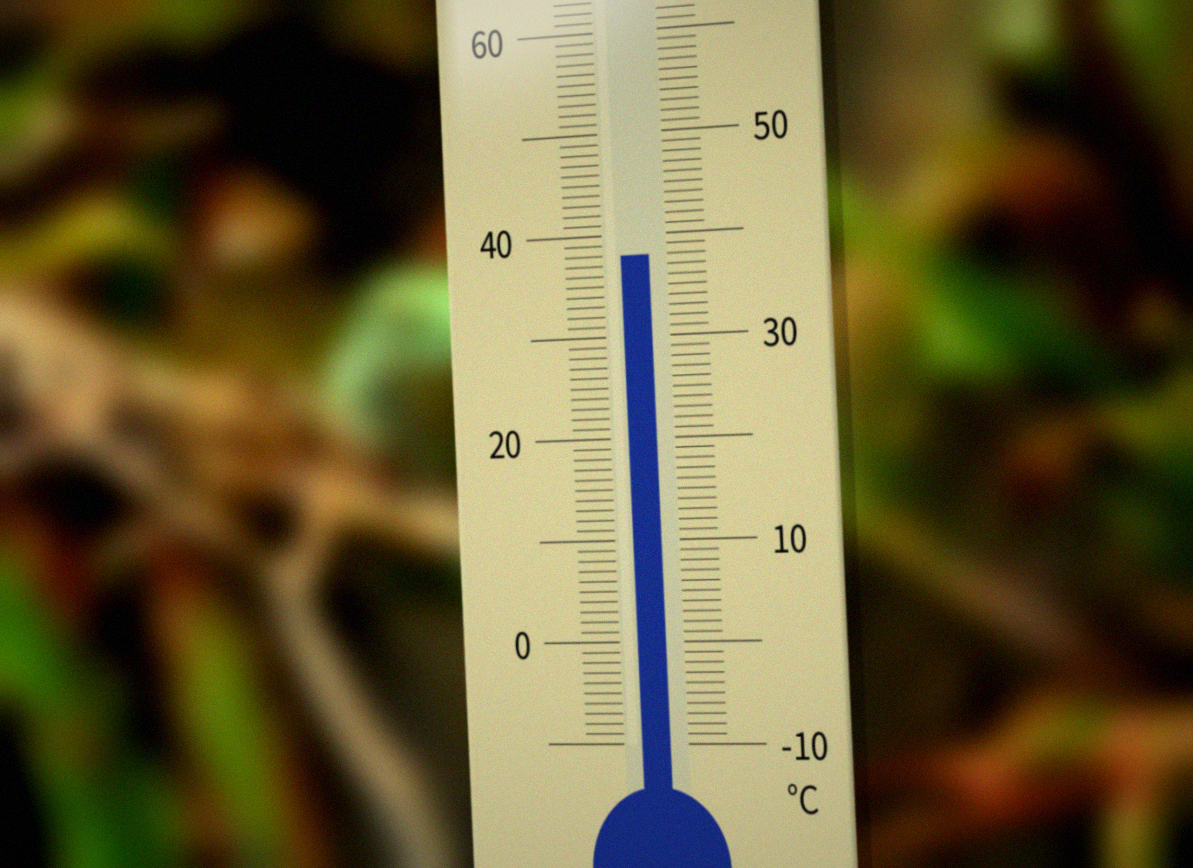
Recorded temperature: 38 °C
